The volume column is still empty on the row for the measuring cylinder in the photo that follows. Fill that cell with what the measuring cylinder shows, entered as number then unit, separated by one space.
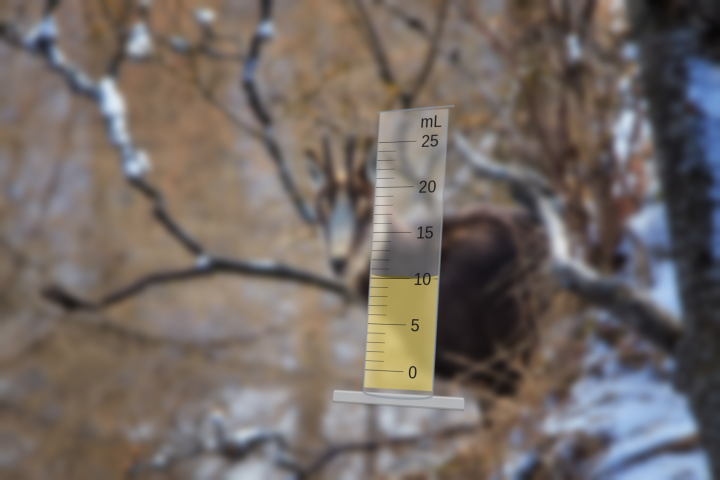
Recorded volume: 10 mL
